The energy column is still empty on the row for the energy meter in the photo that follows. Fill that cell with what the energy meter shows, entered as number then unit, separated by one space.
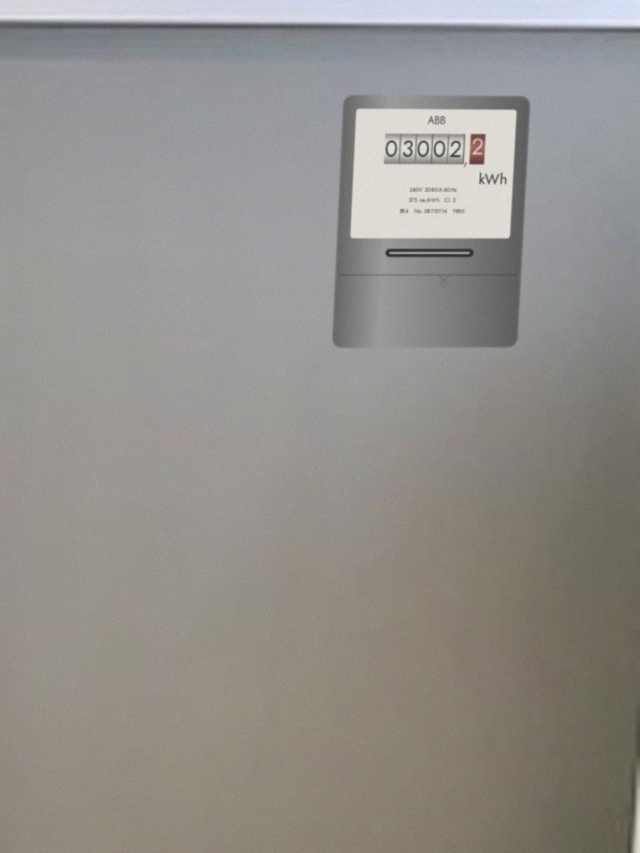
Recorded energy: 3002.2 kWh
